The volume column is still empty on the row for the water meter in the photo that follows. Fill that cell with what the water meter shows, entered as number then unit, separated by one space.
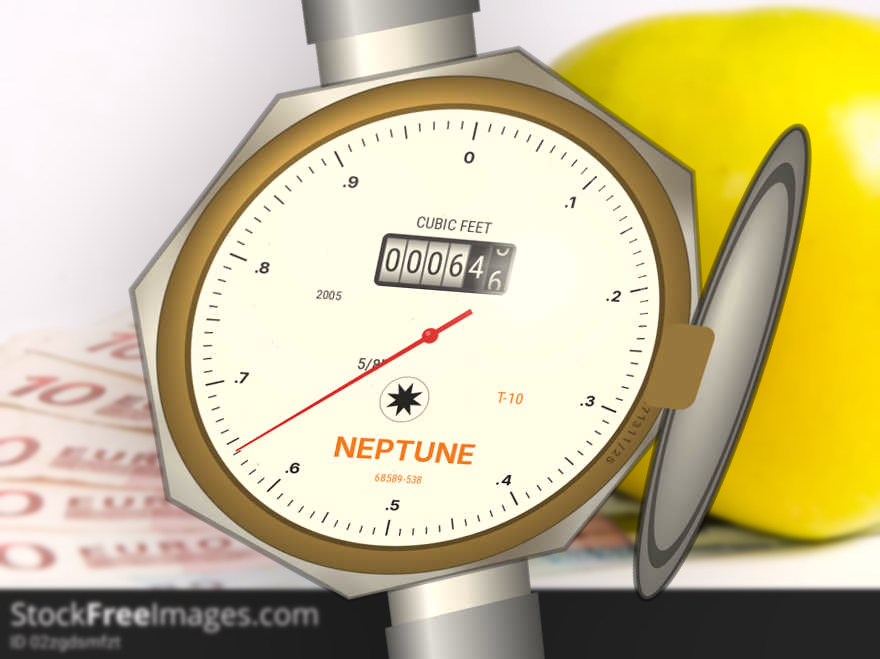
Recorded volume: 645.64 ft³
